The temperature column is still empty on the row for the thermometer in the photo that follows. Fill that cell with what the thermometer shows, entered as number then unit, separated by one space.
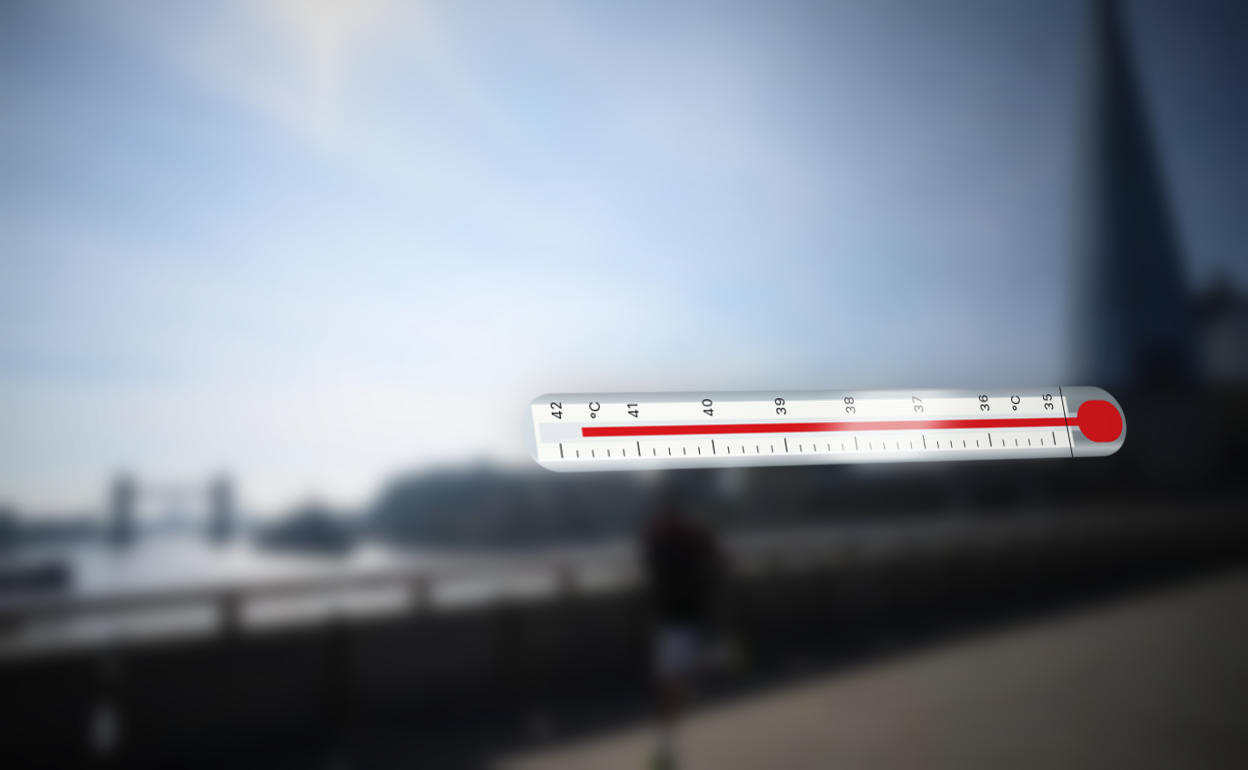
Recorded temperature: 41.7 °C
